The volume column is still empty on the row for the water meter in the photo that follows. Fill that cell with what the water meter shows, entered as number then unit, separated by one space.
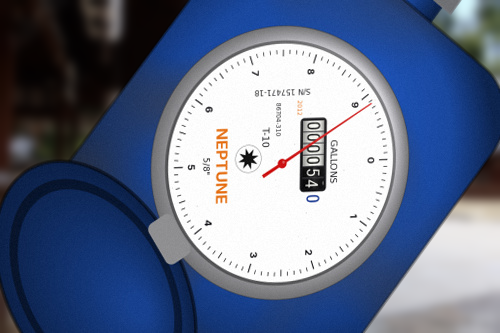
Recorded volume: 539.1 gal
